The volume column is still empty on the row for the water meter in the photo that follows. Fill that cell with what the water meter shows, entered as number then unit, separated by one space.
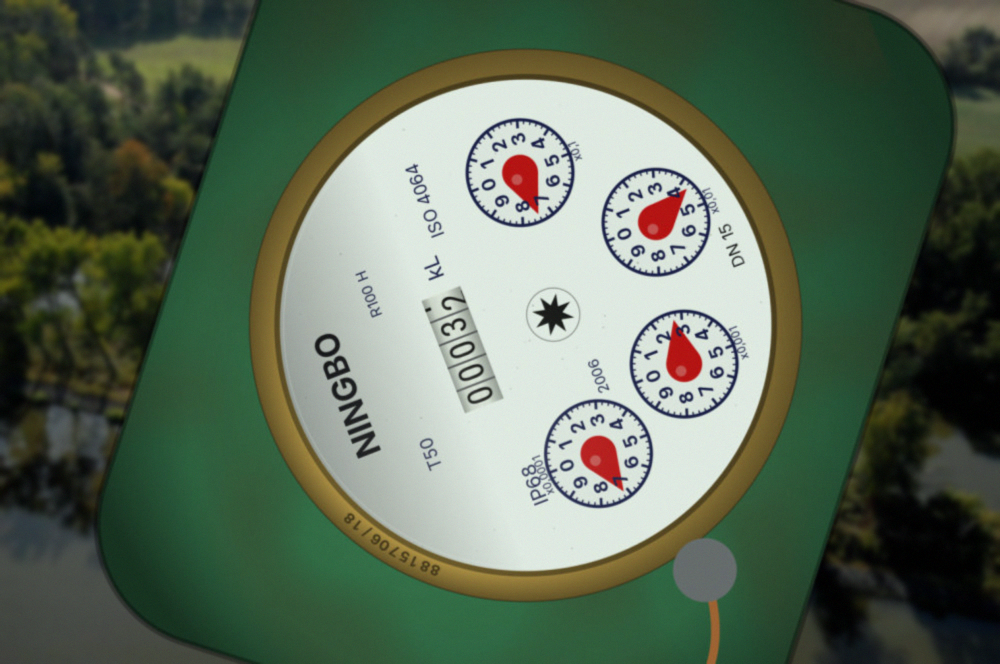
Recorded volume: 31.7427 kL
